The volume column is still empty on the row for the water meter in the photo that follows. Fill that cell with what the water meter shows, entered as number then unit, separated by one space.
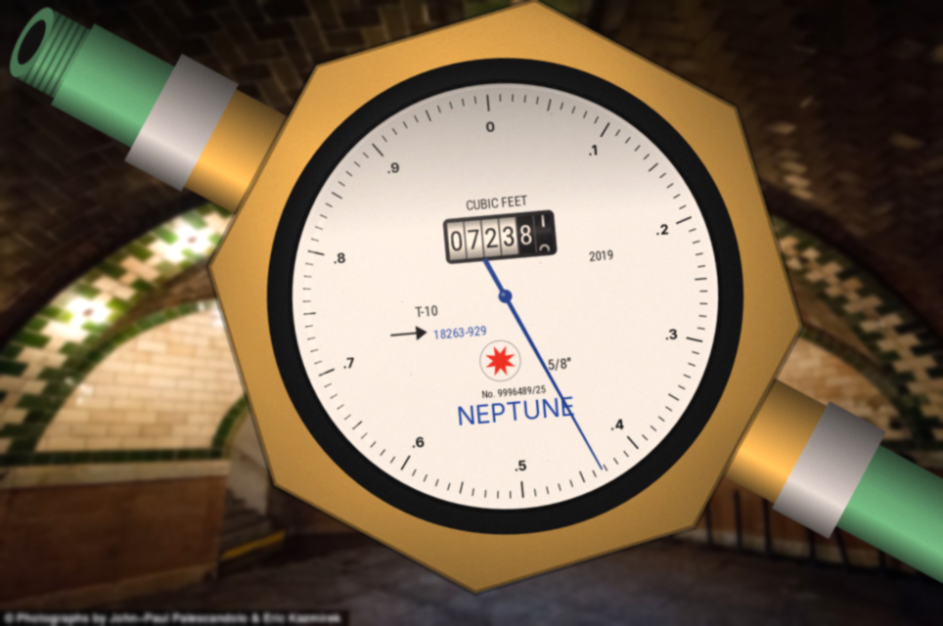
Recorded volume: 72381.43 ft³
